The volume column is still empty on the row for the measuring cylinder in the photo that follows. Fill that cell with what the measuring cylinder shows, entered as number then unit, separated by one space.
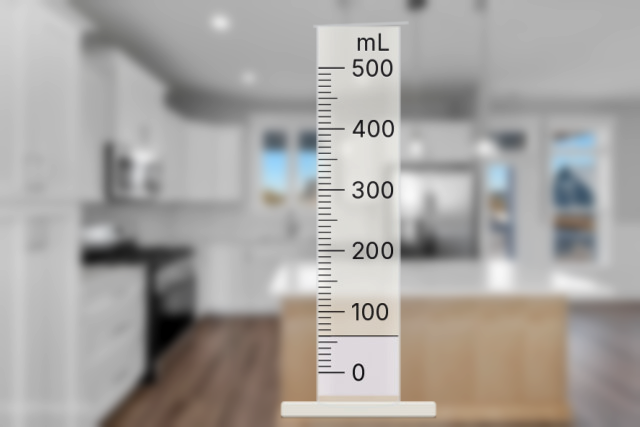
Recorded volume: 60 mL
